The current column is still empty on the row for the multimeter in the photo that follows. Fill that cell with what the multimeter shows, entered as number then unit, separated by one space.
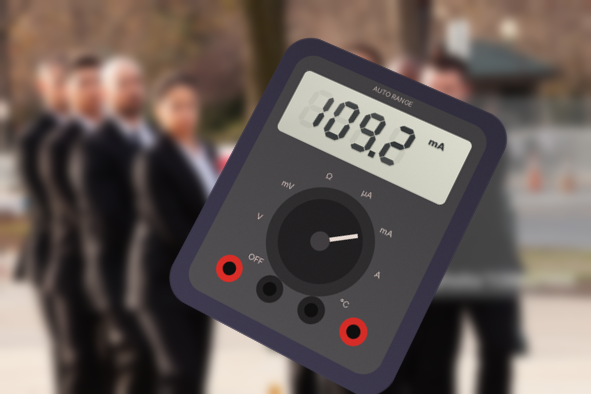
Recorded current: 109.2 mA
